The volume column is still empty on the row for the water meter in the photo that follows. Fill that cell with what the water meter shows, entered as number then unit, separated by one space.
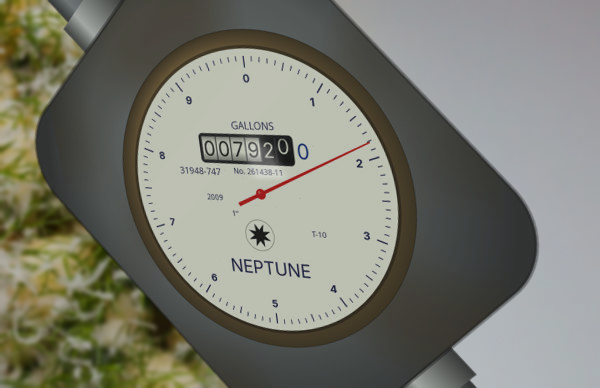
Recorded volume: 79201.8 gal
